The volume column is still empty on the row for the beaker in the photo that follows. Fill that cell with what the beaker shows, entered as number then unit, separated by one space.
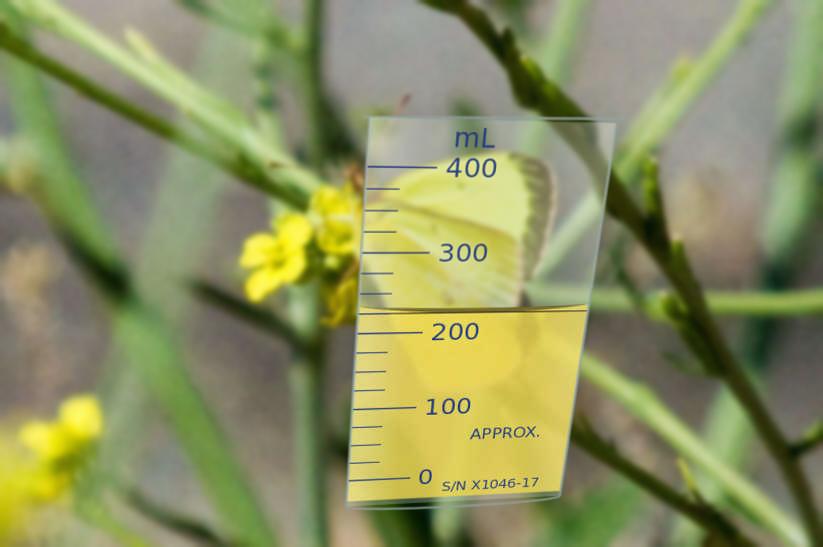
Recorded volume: 225 mL
